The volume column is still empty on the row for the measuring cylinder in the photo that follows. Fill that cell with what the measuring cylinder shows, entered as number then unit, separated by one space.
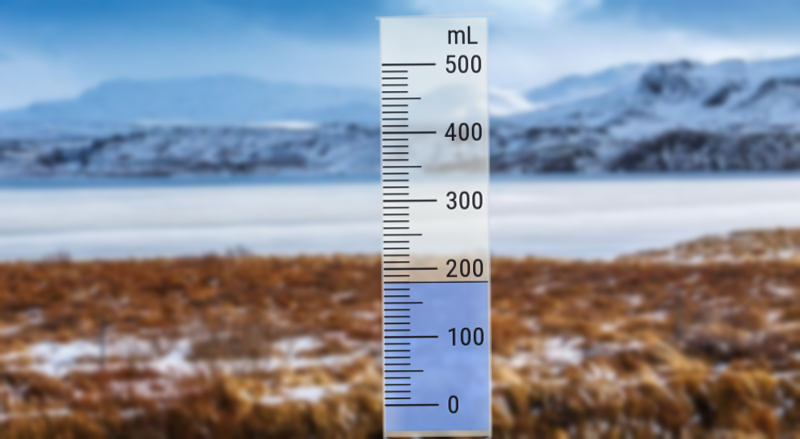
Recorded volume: 180 mL
